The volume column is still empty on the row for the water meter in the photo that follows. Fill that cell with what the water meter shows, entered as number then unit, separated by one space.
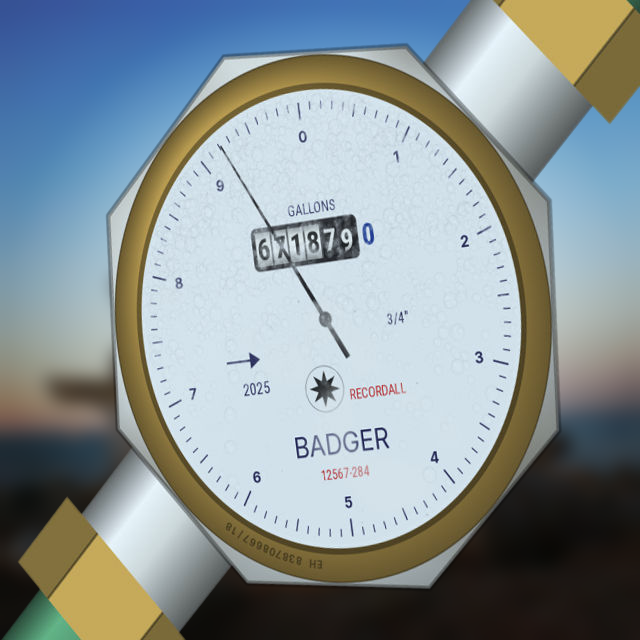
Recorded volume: 6718789.2 gal
